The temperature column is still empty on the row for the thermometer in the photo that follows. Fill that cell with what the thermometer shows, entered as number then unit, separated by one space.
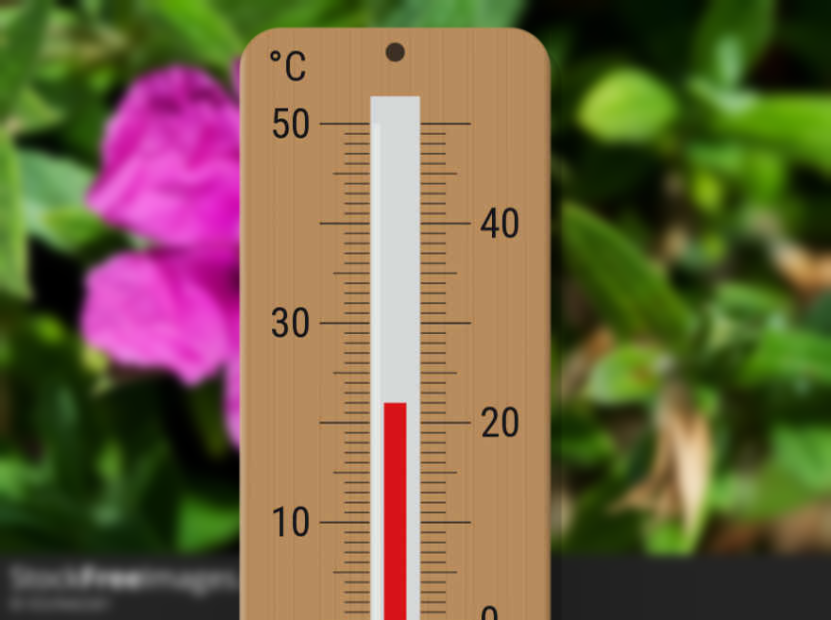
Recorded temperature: 22 °C
